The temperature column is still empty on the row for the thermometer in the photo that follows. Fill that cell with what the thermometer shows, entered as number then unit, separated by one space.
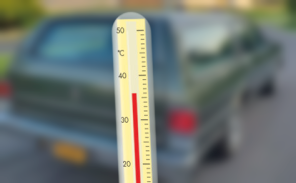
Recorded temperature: 36 °C
